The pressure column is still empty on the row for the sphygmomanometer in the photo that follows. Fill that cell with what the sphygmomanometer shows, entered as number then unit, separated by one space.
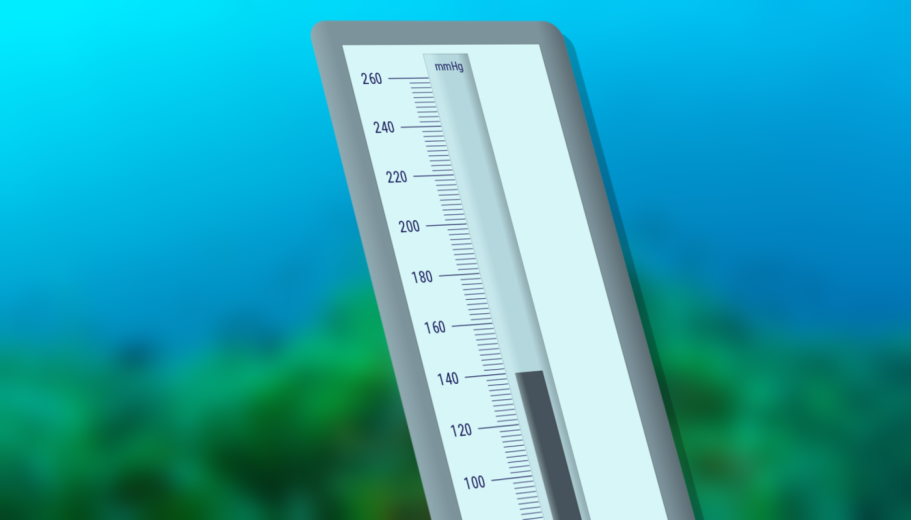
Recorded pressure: 140 mmHg
